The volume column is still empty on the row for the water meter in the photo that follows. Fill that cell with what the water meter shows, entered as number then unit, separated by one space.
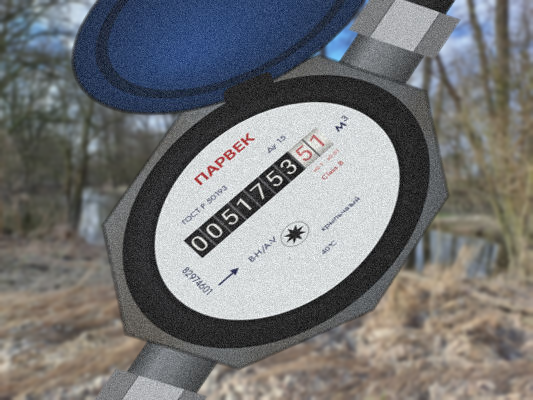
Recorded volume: 51753.51 m³
